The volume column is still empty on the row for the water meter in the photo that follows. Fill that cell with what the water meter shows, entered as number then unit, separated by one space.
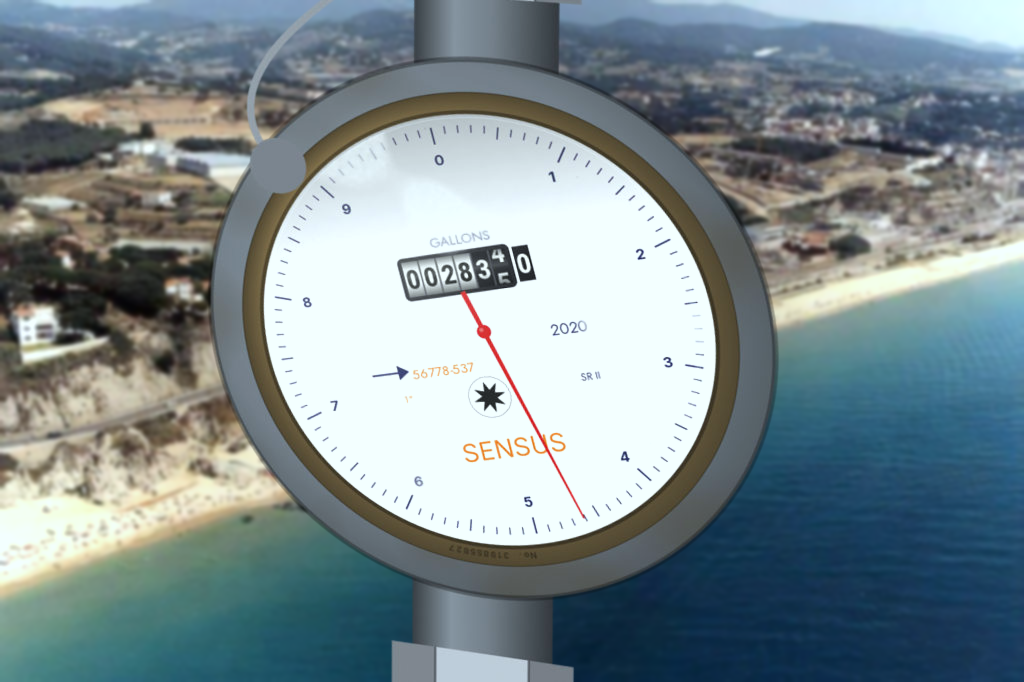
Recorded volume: 28344.6 gal
